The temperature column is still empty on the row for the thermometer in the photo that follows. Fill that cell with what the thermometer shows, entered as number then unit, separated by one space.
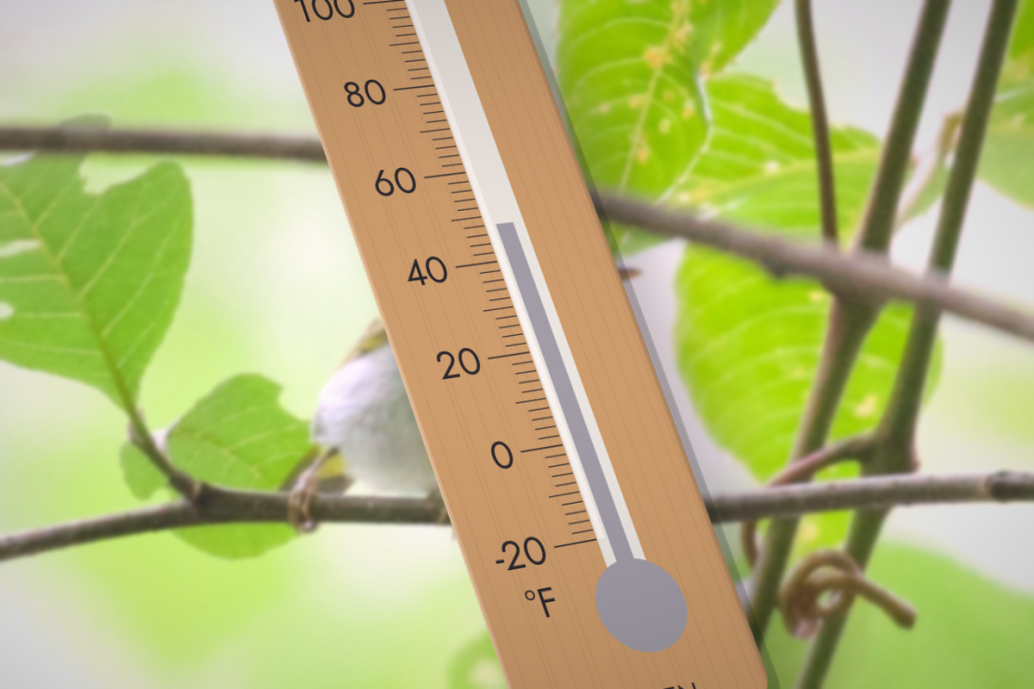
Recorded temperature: 48 °F
